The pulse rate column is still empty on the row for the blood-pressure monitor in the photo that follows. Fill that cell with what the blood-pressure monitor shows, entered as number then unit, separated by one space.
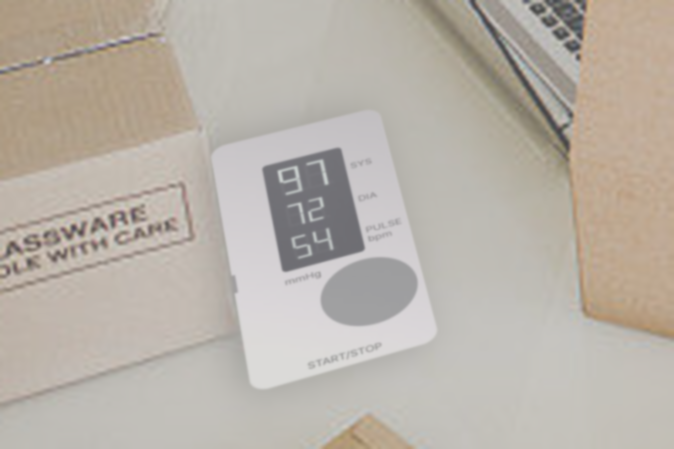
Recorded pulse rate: 54 bpm
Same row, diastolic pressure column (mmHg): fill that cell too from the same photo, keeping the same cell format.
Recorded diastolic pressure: 72 mmHg
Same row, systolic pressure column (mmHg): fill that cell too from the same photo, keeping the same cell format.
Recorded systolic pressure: 97 mmHg
